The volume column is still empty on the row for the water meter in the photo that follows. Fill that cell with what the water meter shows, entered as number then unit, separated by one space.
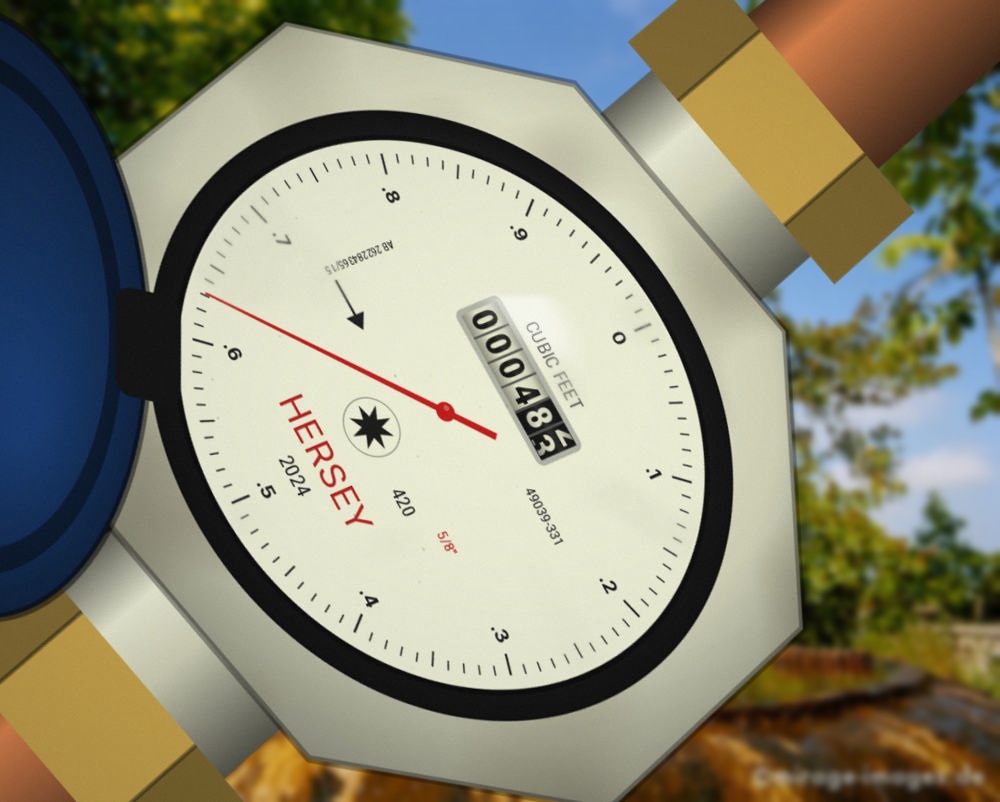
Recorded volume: 482.63 ft³
